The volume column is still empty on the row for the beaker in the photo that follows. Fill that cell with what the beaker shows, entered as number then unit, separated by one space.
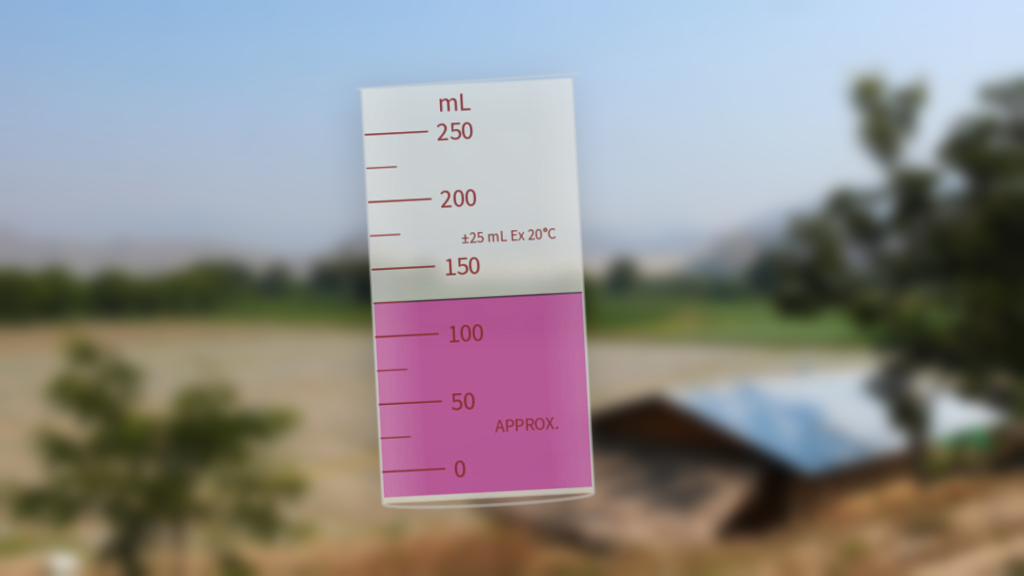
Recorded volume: 125 mL
